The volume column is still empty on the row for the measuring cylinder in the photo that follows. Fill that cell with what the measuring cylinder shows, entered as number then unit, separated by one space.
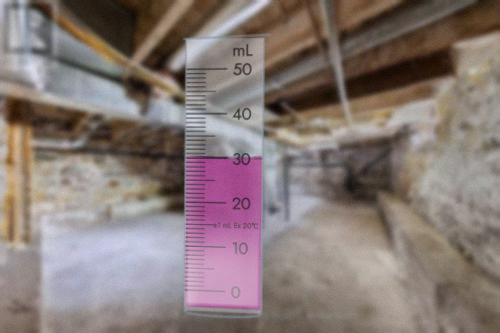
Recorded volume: 30 mL
